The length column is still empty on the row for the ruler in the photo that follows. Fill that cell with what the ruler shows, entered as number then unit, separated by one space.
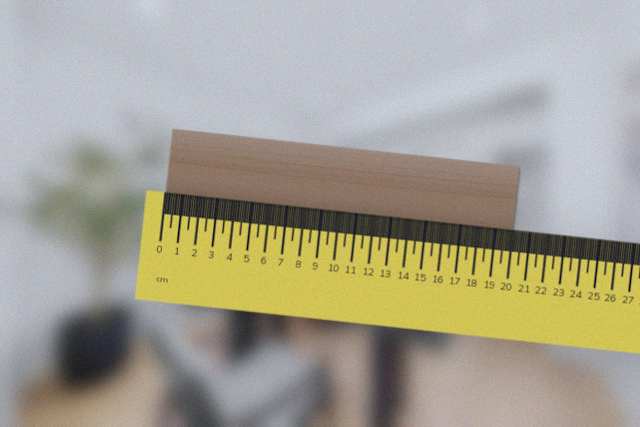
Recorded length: 20 cm
